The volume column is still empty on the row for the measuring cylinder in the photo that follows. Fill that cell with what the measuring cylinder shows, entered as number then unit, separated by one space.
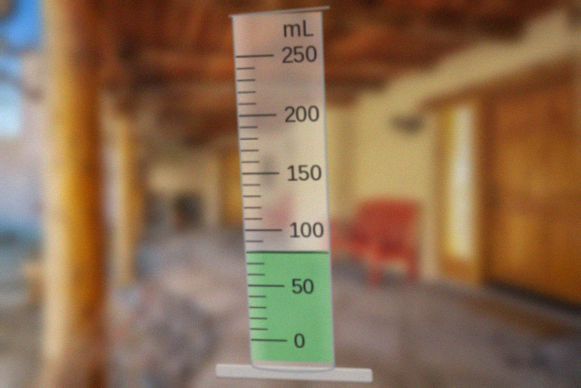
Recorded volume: 80 mL
